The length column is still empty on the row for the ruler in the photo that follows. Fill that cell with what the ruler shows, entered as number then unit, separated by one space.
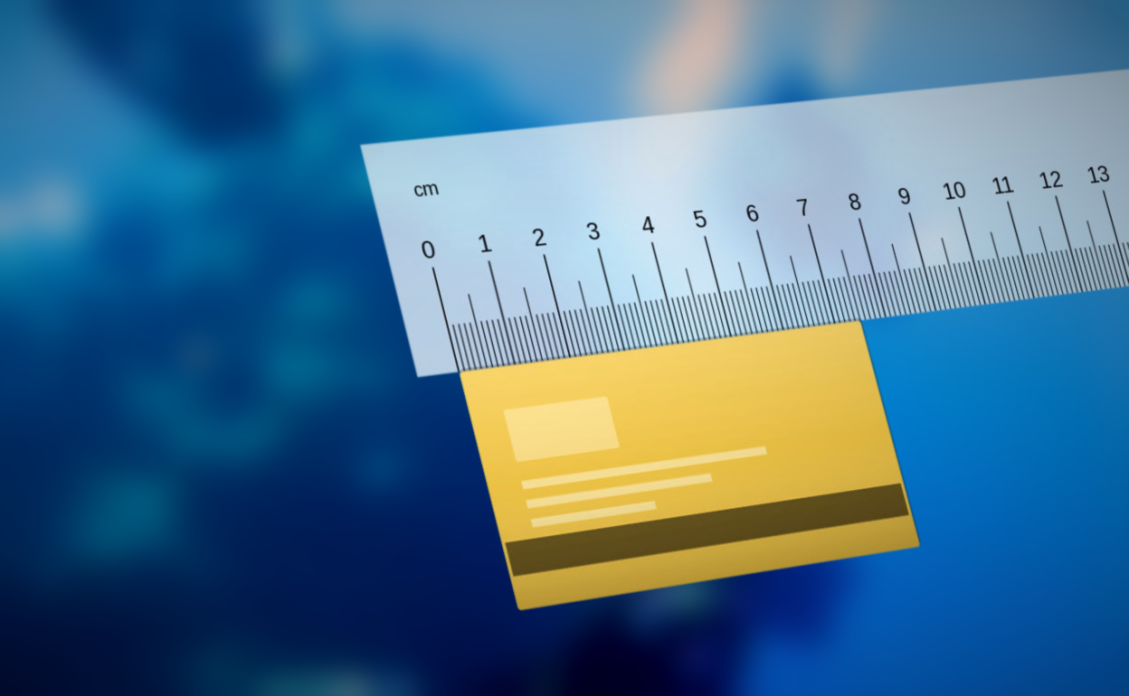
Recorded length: 7.5 cm
